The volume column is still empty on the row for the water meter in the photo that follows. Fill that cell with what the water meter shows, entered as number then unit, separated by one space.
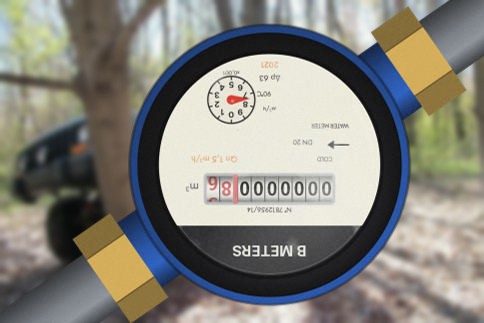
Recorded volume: 0.857 m³
